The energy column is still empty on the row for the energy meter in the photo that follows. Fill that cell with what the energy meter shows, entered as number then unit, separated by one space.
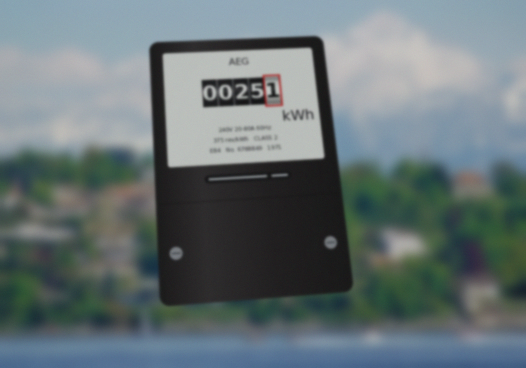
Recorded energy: 25.1 kWh
